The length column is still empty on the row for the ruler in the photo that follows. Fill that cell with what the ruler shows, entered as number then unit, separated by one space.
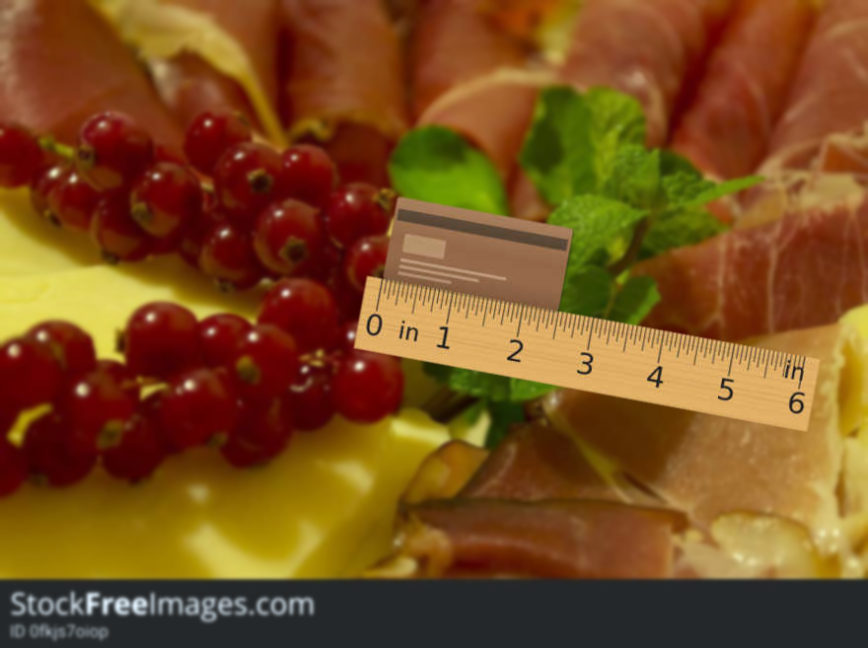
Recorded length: 2.5 in
